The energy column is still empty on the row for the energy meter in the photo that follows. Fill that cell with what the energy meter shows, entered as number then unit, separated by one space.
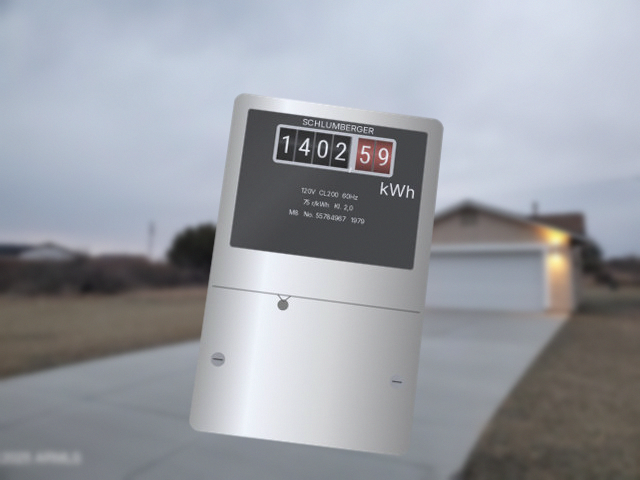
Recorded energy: 1402.59 kWh
